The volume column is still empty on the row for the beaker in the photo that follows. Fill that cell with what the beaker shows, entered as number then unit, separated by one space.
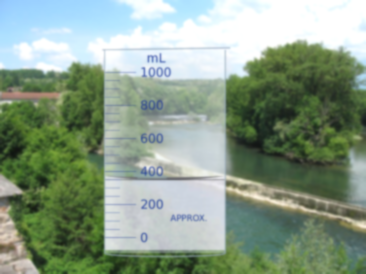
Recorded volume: 350 mL
